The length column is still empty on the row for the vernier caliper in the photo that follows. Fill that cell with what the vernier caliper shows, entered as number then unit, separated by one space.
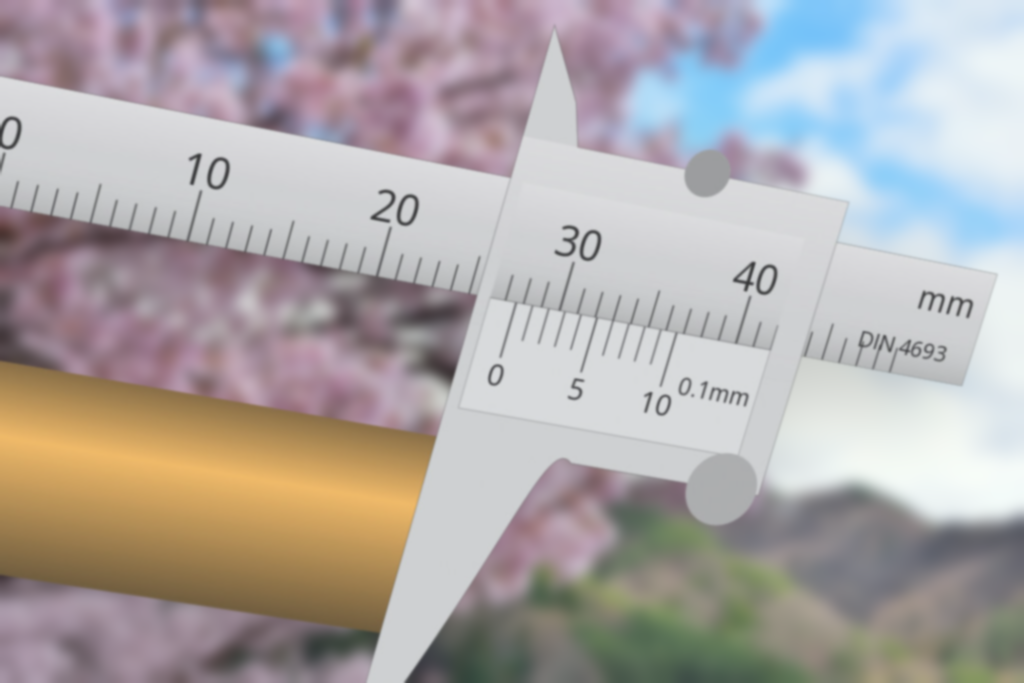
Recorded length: 27.6 mm
